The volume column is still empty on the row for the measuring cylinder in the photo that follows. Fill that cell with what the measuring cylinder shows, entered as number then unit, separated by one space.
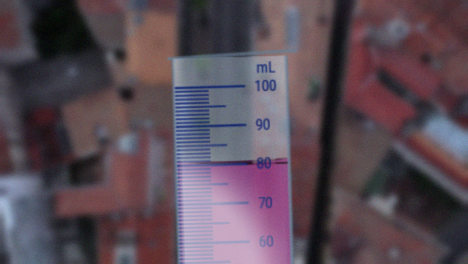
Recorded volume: 80 mL
